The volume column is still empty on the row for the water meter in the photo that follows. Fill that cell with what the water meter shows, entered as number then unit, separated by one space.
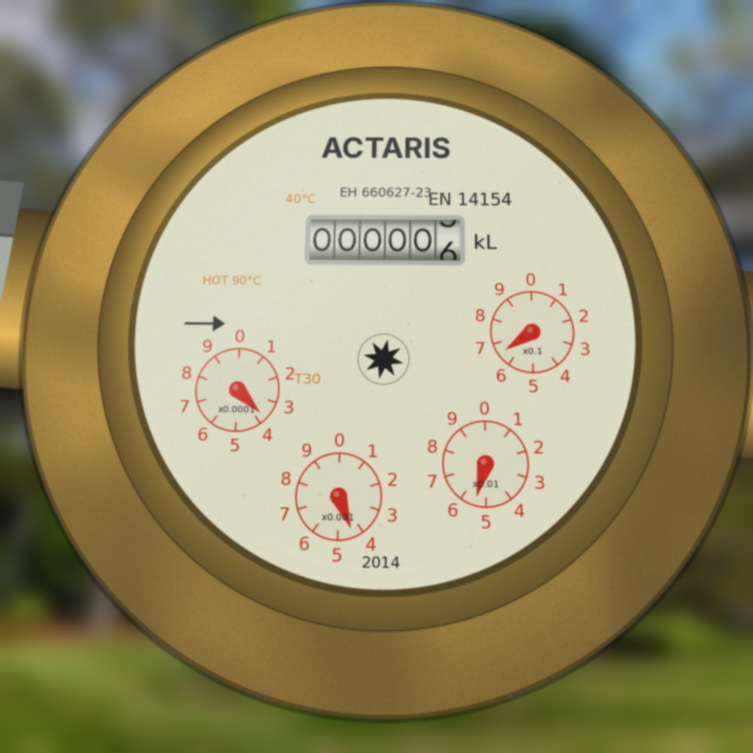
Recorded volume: 5.6543 kL
